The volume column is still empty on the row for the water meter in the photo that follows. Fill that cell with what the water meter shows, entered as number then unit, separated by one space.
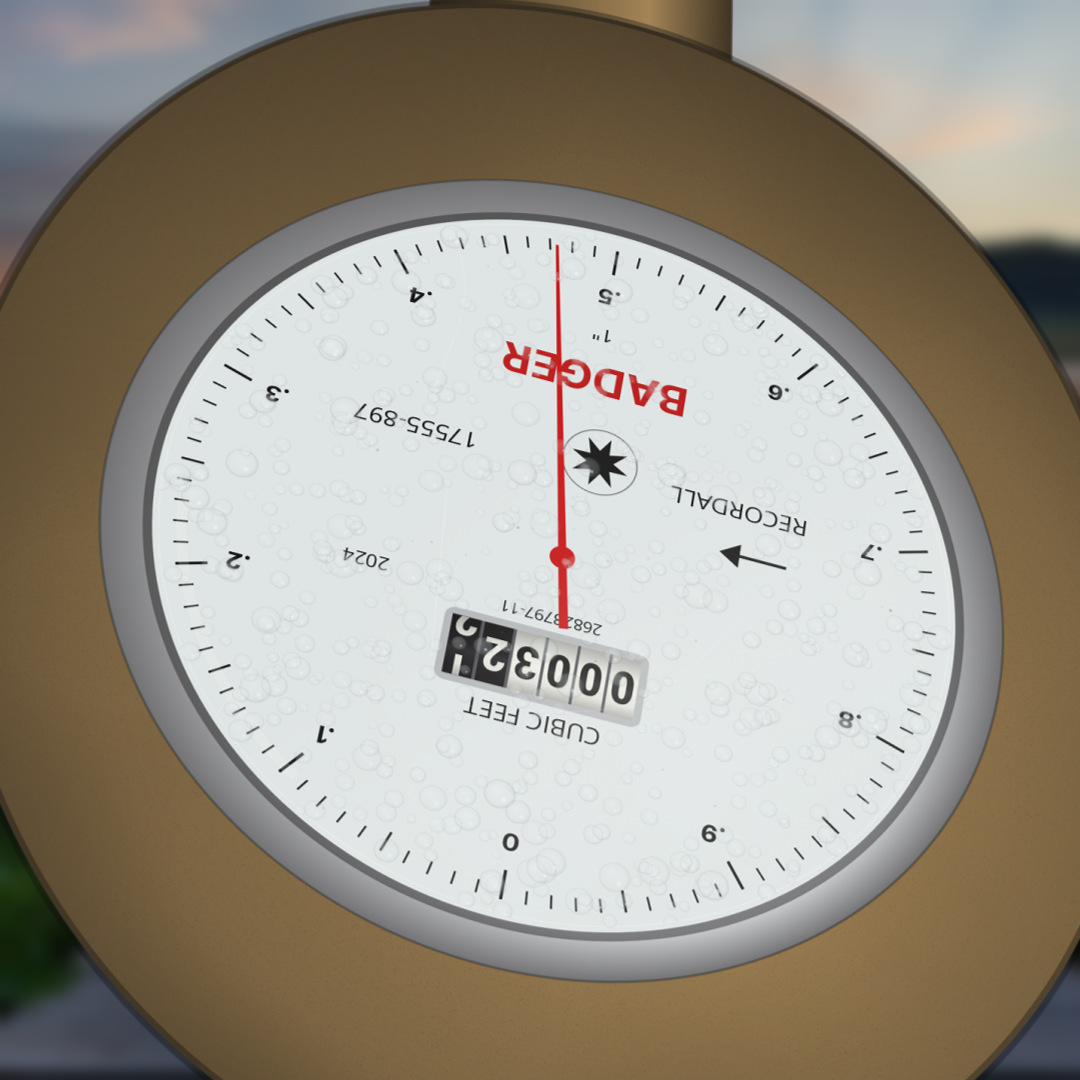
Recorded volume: 321.47 ft³
